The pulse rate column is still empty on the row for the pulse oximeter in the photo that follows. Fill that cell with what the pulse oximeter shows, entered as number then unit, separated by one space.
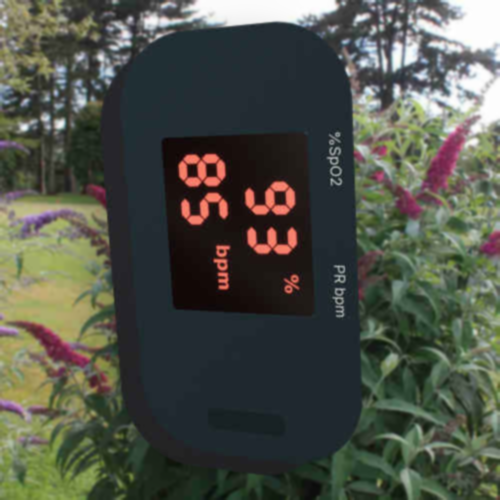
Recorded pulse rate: 85 bpm
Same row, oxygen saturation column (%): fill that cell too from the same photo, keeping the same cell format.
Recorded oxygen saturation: 93 %
